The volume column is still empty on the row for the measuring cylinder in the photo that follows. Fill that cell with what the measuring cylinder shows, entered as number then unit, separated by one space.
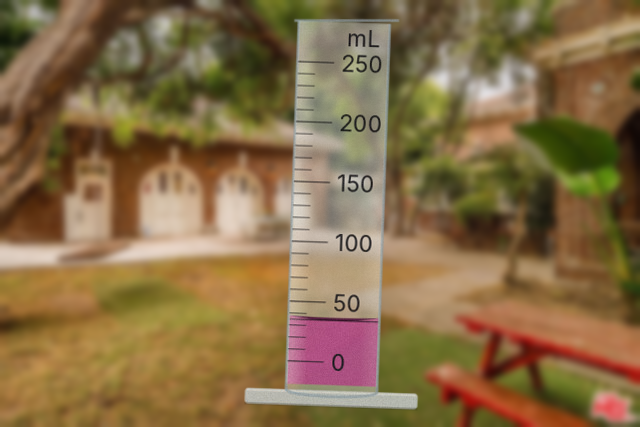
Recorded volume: 35 mL
